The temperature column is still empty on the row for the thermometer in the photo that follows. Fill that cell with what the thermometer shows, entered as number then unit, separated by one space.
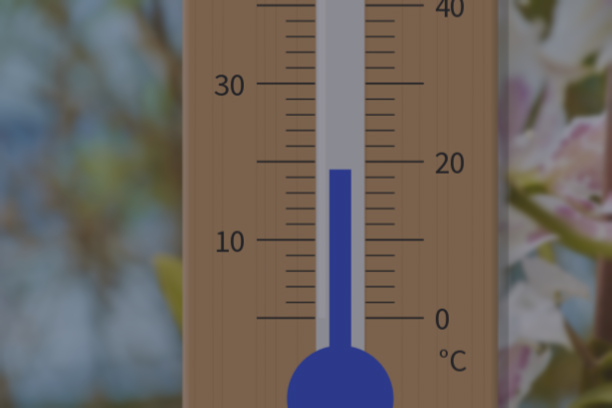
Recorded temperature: 19 °C
